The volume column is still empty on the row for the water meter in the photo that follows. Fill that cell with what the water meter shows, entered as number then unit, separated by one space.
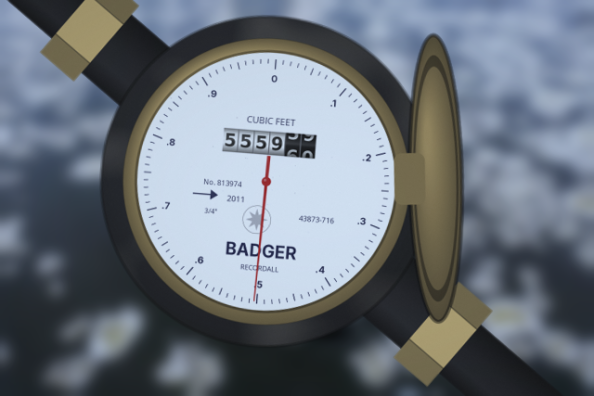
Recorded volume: 555959.50 ft³
